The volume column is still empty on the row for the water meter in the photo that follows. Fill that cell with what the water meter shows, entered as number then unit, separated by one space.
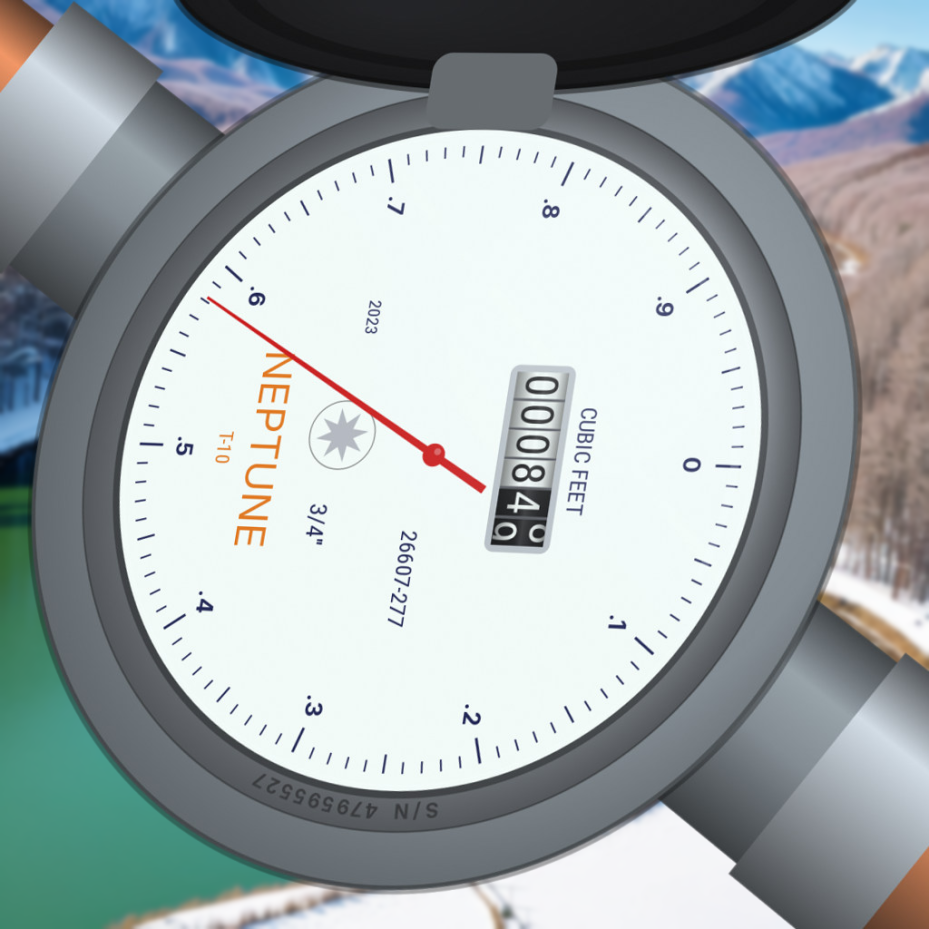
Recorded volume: 848.58 ft³
